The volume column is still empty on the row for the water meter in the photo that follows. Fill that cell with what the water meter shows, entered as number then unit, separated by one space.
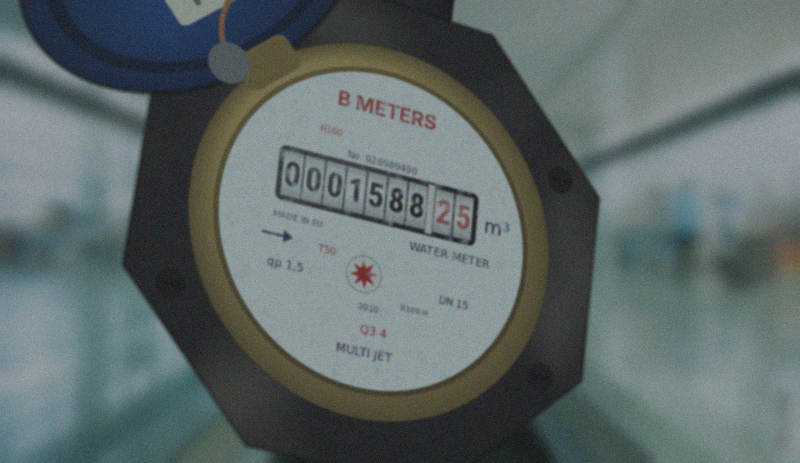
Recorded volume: 1588.25 m³
